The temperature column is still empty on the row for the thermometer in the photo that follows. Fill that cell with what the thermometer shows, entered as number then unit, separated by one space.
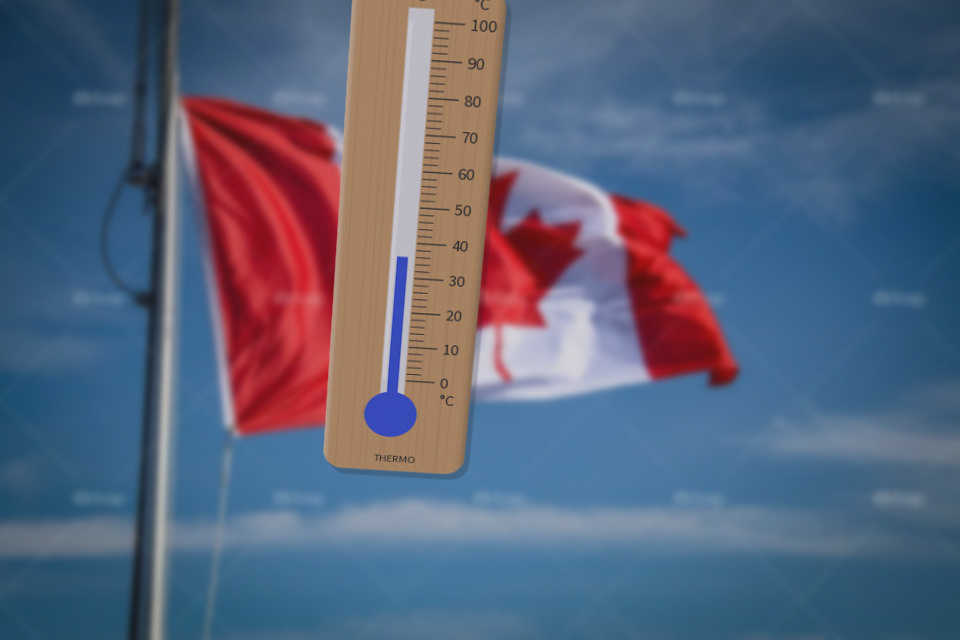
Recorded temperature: 36 °C
